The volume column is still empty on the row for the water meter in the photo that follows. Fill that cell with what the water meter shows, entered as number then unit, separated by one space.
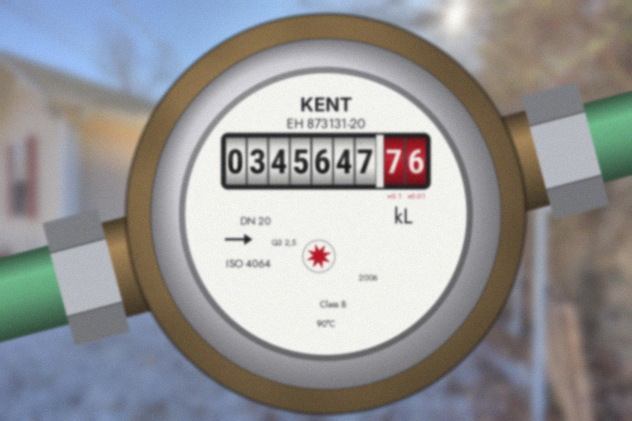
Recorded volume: 345647.76 kL
